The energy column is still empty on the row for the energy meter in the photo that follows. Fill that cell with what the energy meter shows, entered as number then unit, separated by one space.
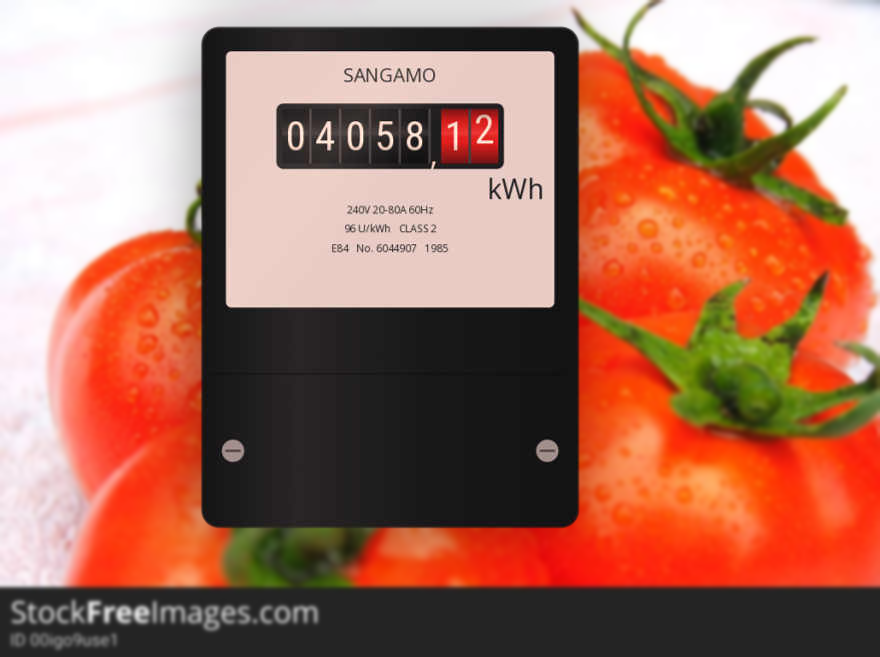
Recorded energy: 4058.12 kWh
